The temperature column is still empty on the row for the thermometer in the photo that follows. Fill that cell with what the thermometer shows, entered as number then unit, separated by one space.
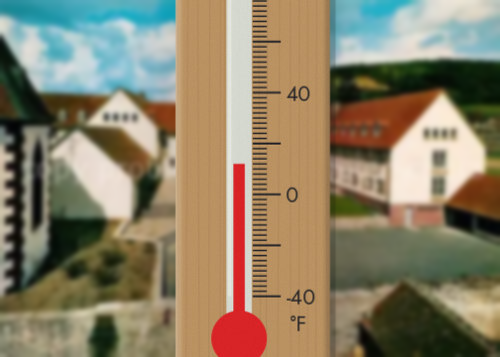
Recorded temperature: 12 °F
